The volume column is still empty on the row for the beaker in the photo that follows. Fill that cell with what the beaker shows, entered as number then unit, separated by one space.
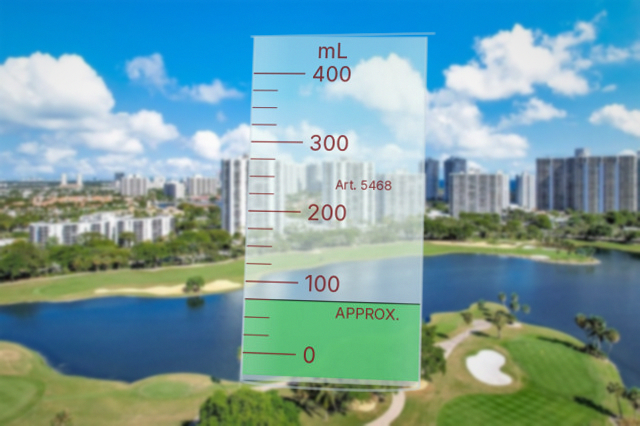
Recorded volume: 75 mL
